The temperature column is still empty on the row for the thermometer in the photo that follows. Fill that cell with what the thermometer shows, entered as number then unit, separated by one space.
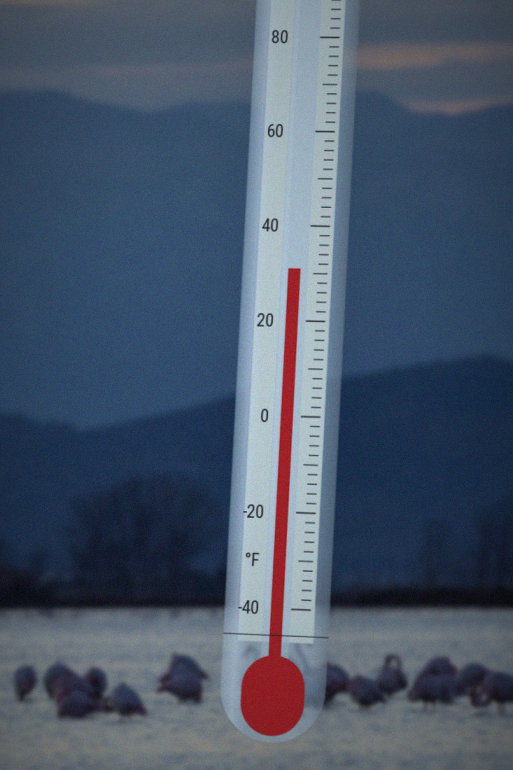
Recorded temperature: 31 °F
